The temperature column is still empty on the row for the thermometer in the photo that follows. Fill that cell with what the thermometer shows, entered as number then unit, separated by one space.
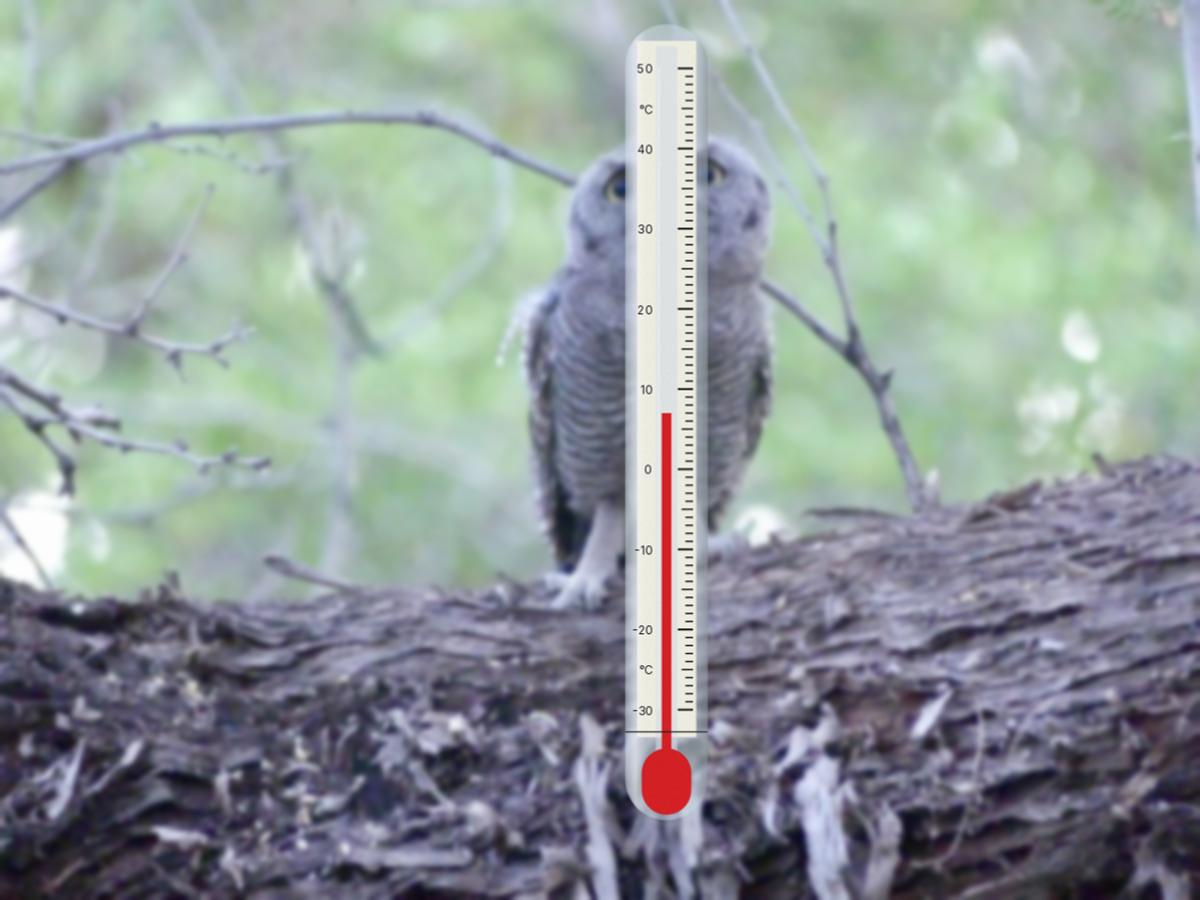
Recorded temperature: 7 °C
